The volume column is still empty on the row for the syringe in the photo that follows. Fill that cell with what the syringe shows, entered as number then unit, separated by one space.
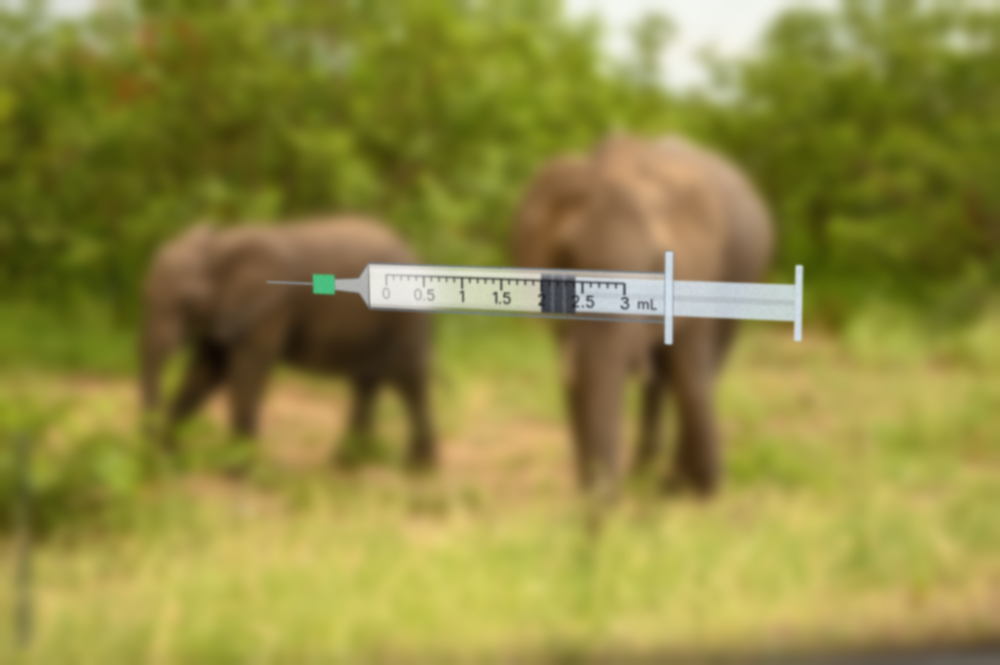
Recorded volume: 2 mL
